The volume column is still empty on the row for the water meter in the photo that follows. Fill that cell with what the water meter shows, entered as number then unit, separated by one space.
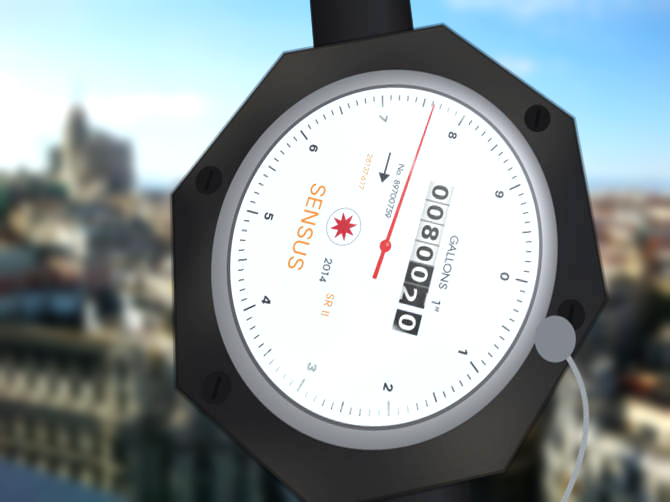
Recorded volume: 80017.6 gal
